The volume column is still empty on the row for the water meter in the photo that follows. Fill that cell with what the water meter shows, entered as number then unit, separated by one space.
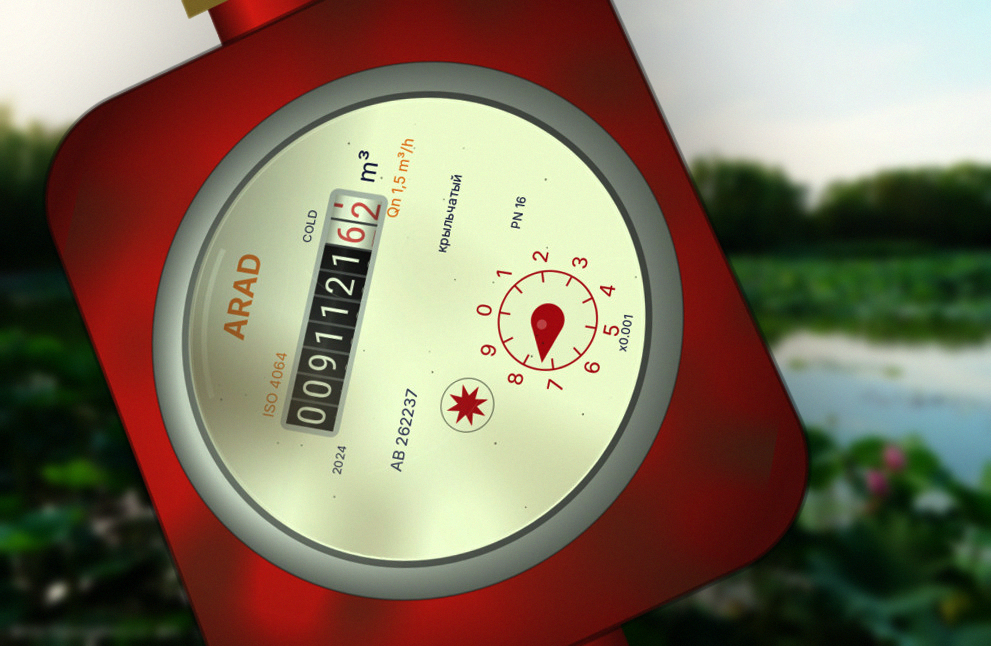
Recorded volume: 91121.617 m³
